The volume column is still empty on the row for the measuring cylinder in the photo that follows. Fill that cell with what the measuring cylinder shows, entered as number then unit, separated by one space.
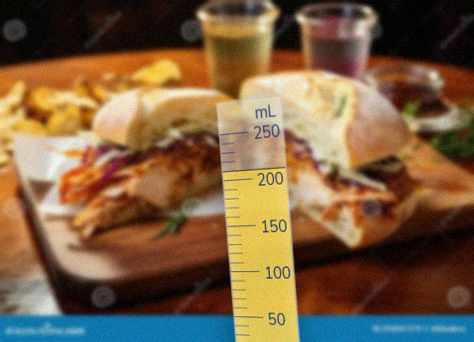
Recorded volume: 210 mL
